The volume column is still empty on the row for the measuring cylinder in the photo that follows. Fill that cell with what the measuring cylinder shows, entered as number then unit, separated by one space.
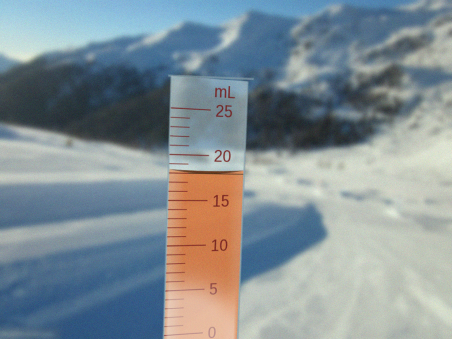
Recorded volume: 18 mL
